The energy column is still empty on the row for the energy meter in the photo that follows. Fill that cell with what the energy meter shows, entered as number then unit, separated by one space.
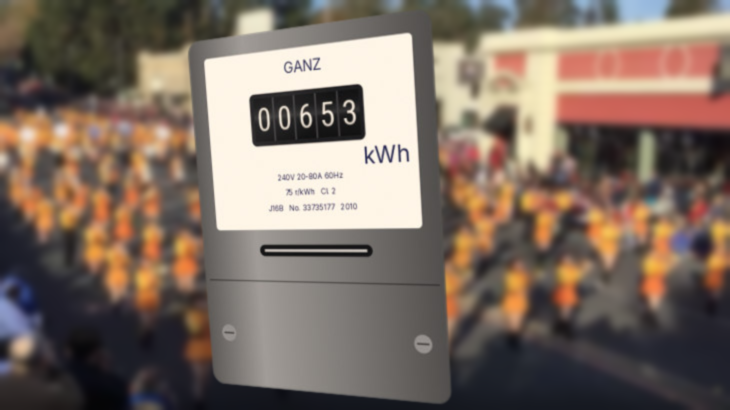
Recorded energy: 653 kWh
